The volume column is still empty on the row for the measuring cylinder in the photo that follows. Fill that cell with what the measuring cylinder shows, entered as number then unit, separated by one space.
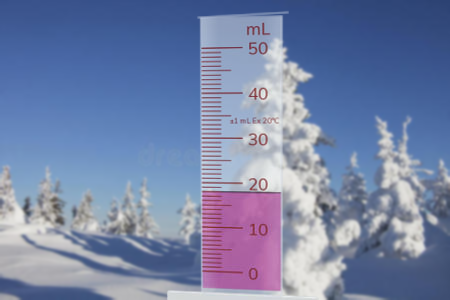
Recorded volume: 18 mL
